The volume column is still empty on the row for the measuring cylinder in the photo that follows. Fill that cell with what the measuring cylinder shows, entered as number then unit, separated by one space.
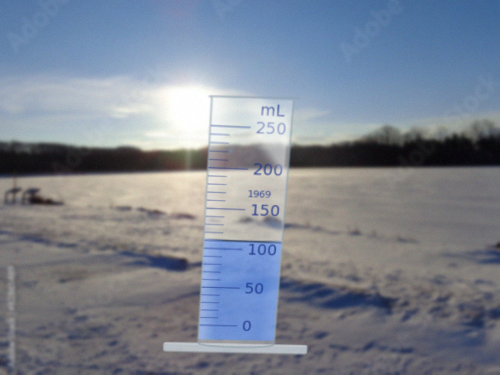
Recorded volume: 110 mL
